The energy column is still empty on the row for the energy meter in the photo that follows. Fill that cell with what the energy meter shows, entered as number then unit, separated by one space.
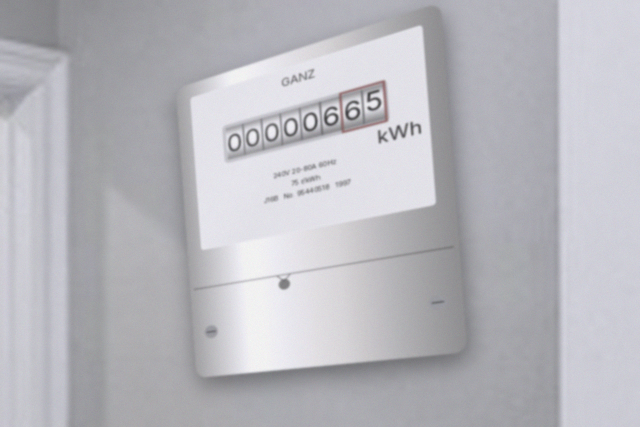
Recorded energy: 6.65 kWh
